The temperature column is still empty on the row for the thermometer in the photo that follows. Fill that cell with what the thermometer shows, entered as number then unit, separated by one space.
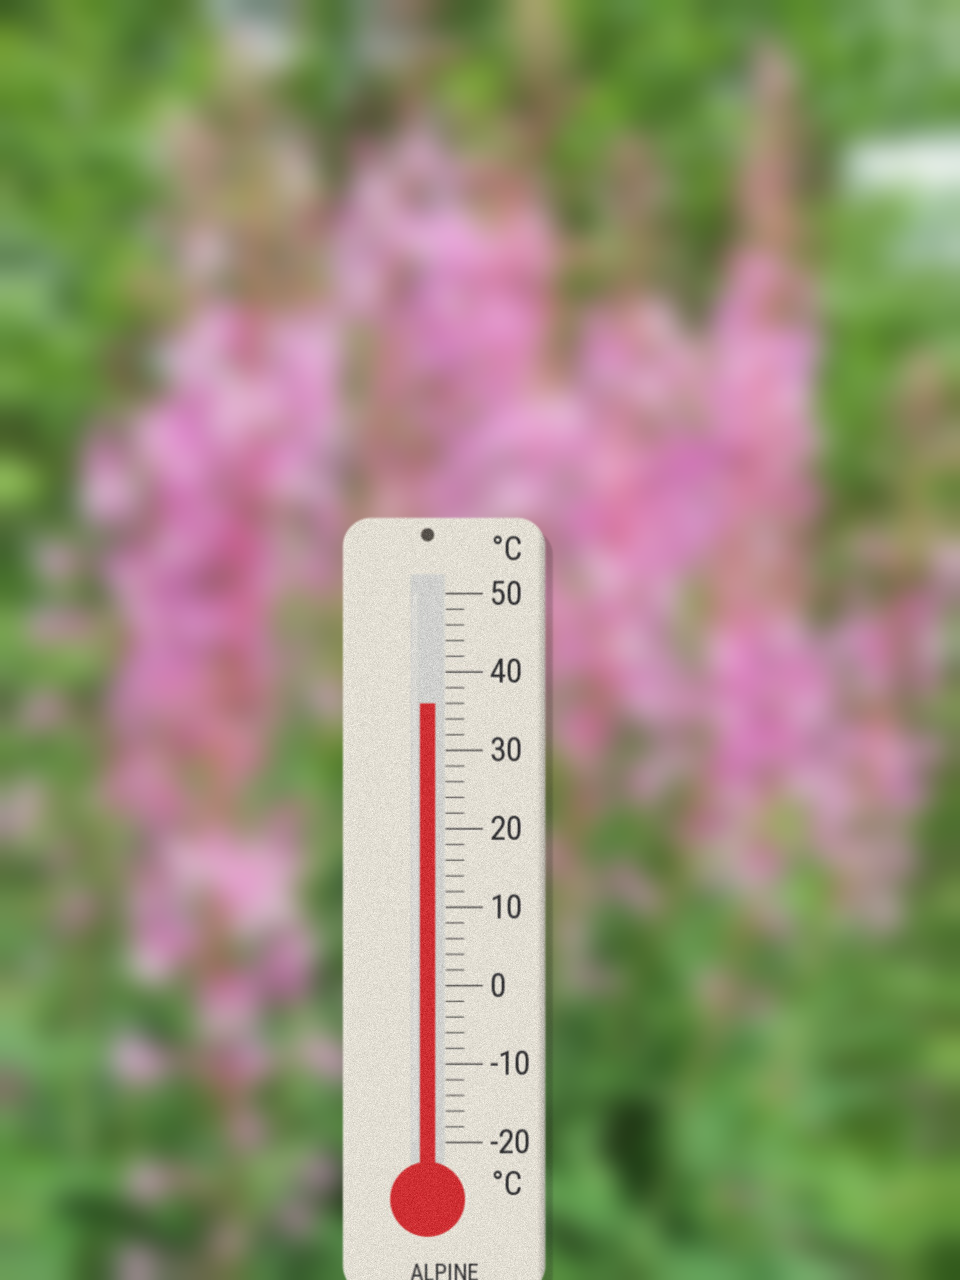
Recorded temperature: 36 °C
